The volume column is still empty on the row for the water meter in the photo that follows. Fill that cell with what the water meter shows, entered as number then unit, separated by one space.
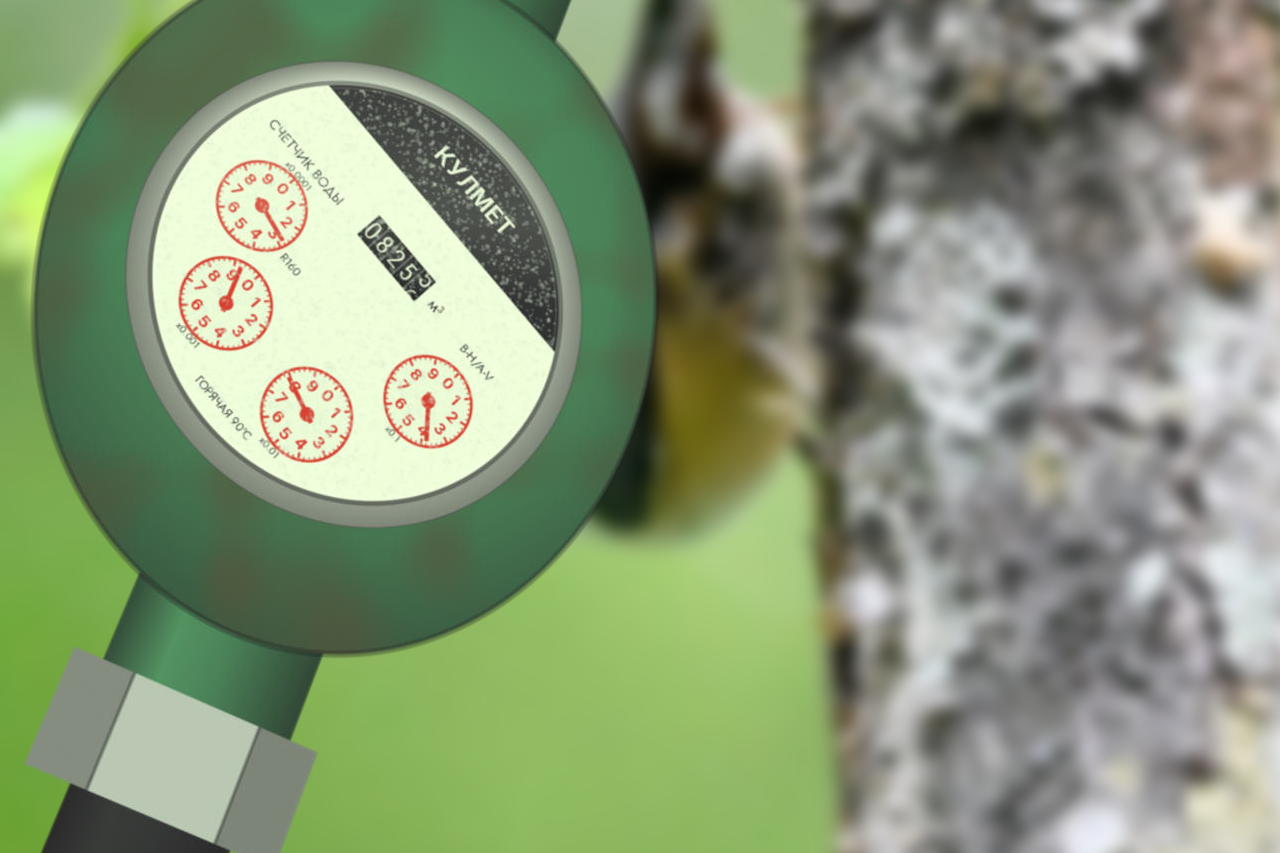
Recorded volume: 8255.3792 m³
